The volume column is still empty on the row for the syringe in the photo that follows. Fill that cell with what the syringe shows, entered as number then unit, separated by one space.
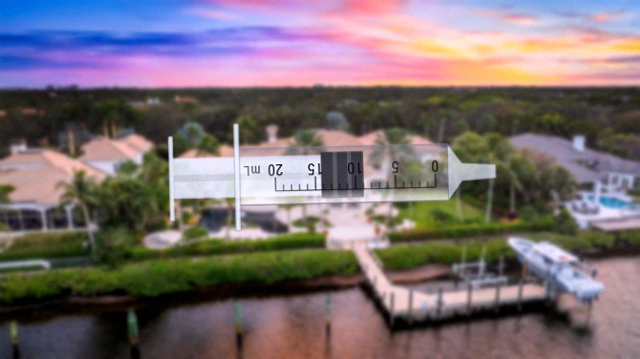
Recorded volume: 9 mL
